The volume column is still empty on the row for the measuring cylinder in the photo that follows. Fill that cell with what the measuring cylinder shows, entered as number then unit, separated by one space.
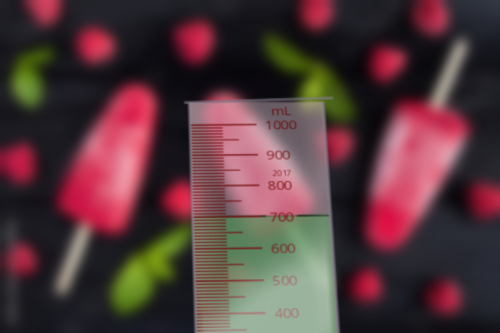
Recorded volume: 700 mL
